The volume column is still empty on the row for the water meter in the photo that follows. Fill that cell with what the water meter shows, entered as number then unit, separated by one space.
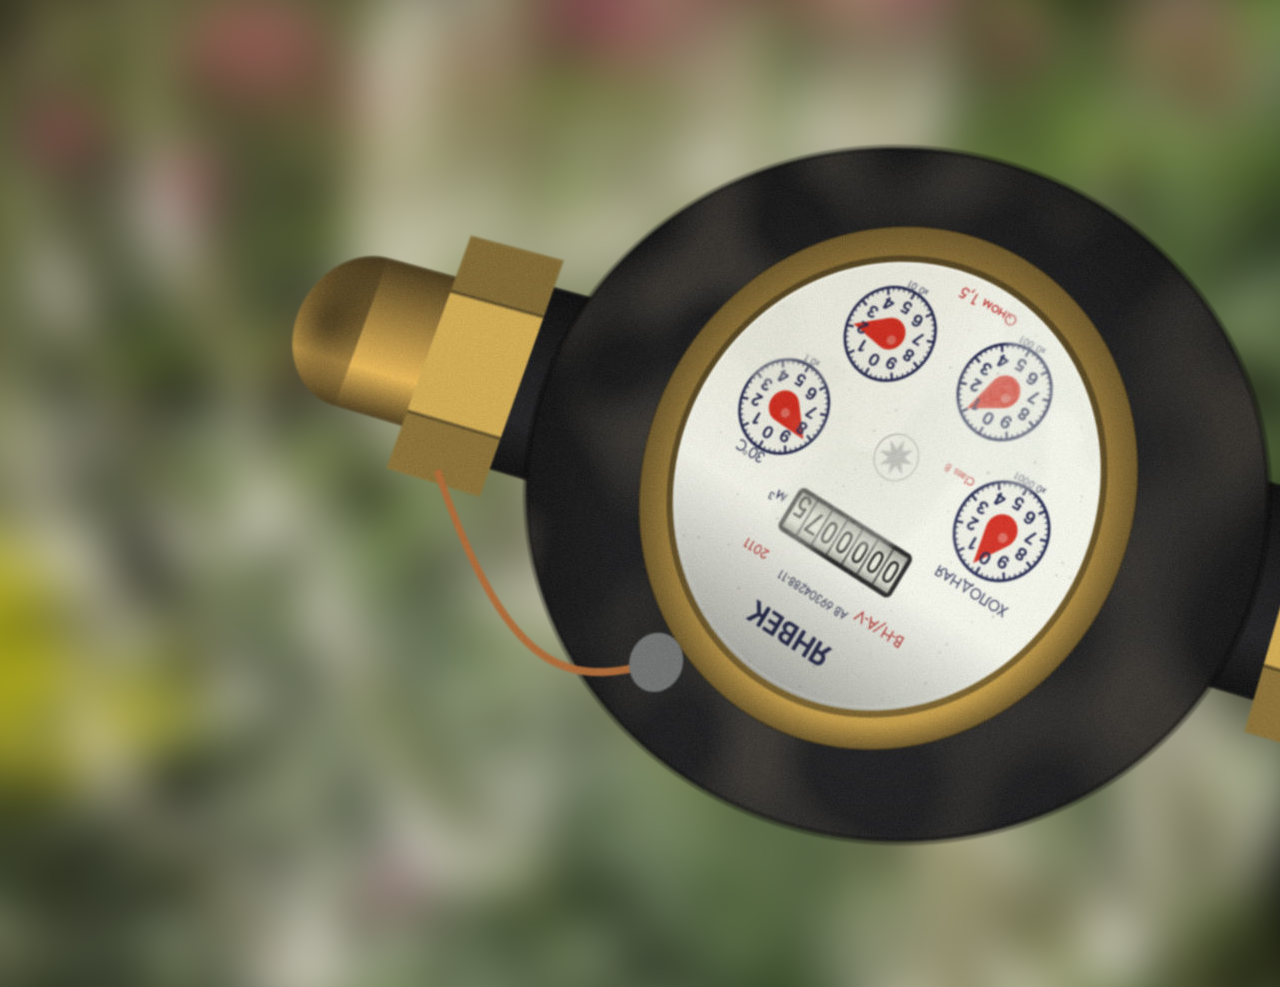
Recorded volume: 74.8210 m³
